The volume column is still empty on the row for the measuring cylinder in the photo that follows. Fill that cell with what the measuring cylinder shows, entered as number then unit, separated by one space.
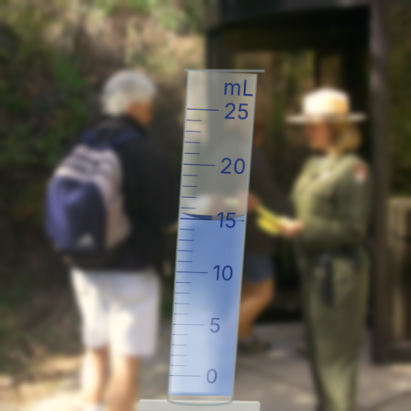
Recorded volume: 15 mL
